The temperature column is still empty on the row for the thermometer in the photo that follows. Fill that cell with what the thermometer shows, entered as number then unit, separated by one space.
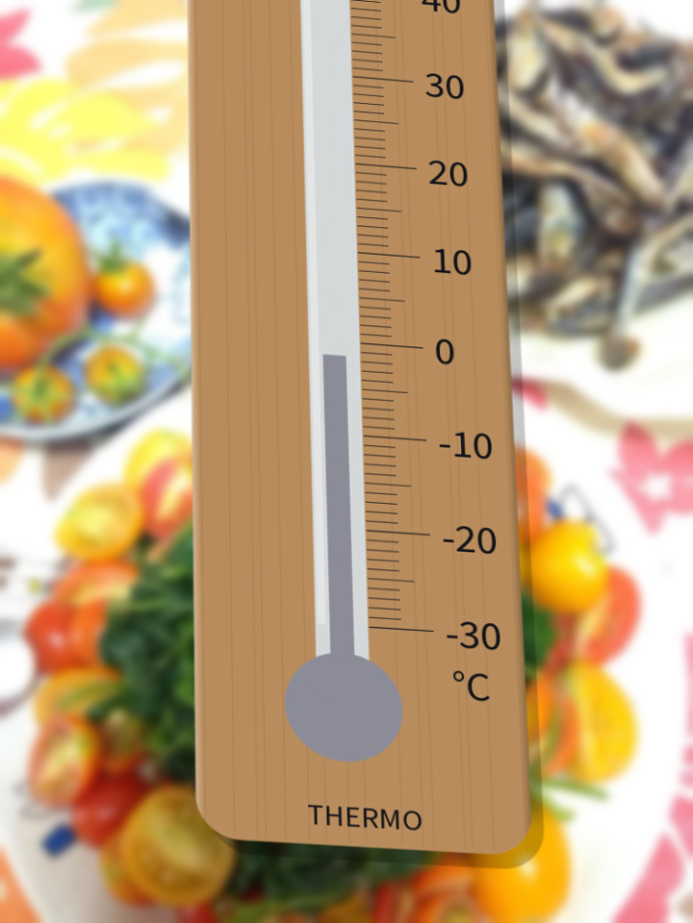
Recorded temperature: -1.5 °C
